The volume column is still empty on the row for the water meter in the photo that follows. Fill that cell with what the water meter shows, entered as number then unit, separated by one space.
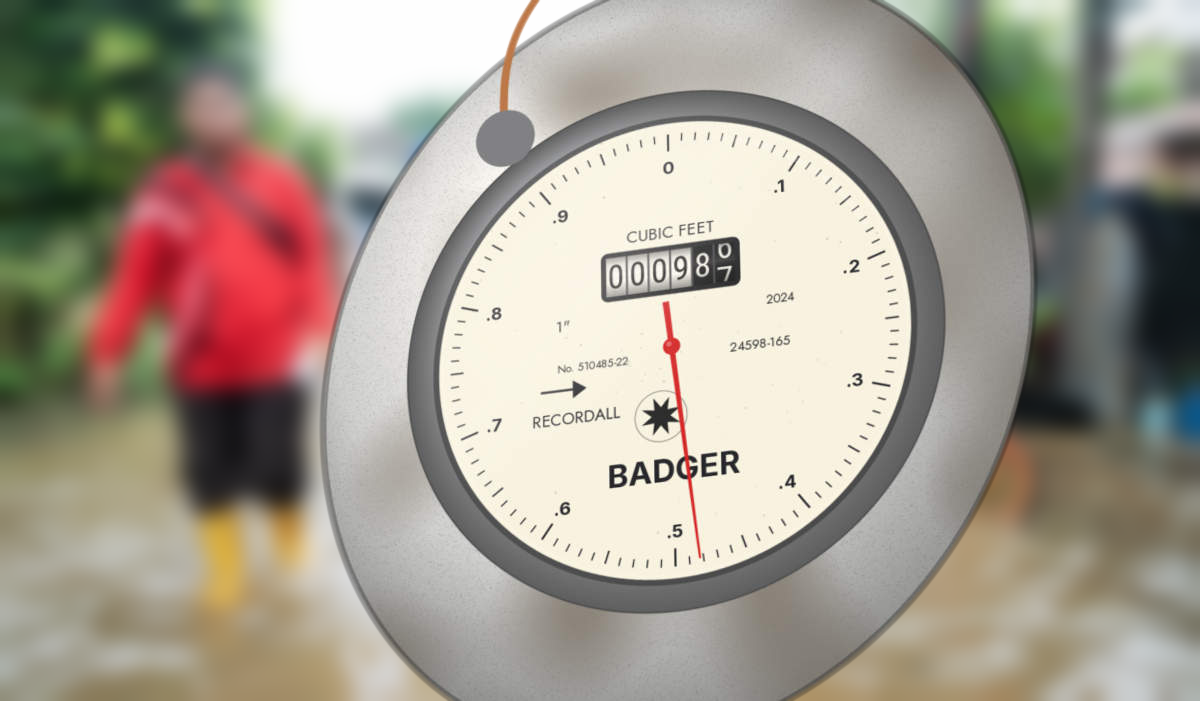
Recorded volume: 986.48 ft³
